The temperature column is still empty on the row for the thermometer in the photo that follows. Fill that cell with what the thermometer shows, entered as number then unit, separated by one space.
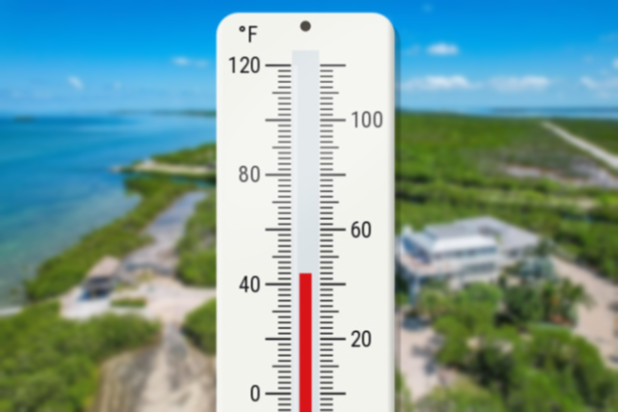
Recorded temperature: 44 °F
